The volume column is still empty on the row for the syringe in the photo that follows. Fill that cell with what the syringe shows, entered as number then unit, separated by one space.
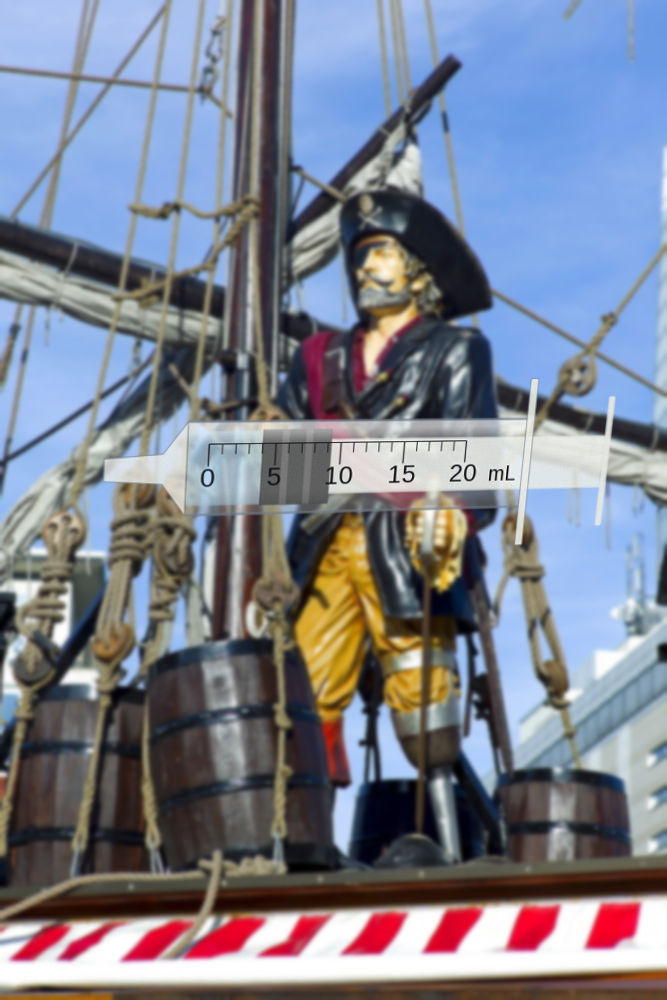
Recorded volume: 4 mL
